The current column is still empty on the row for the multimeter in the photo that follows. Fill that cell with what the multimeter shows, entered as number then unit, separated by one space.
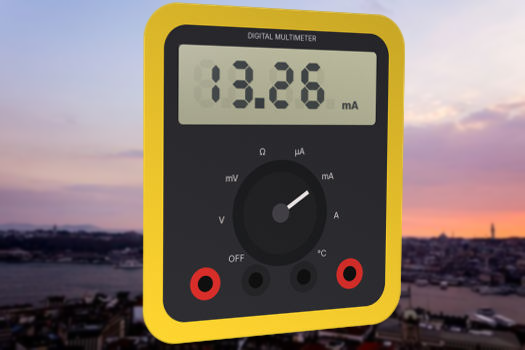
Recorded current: 13.26 mA
